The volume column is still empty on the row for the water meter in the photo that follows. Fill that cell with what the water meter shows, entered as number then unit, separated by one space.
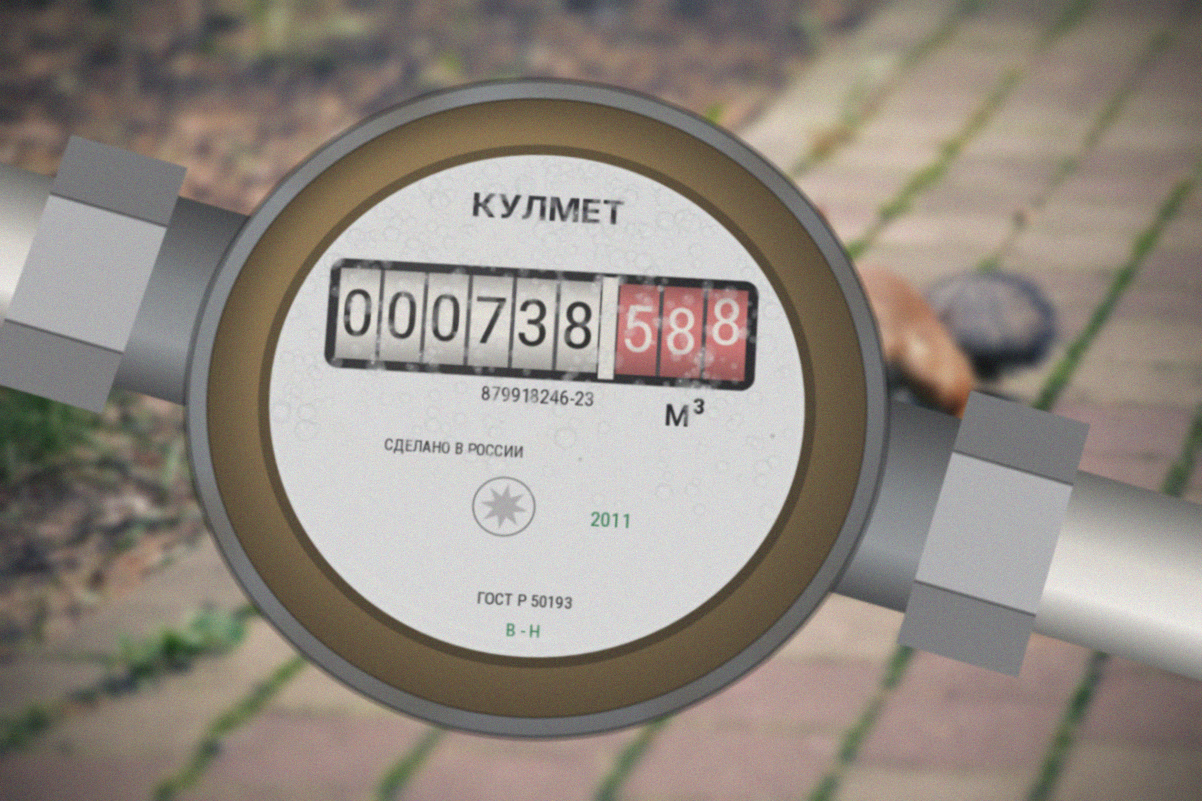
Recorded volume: 738.588 m³
